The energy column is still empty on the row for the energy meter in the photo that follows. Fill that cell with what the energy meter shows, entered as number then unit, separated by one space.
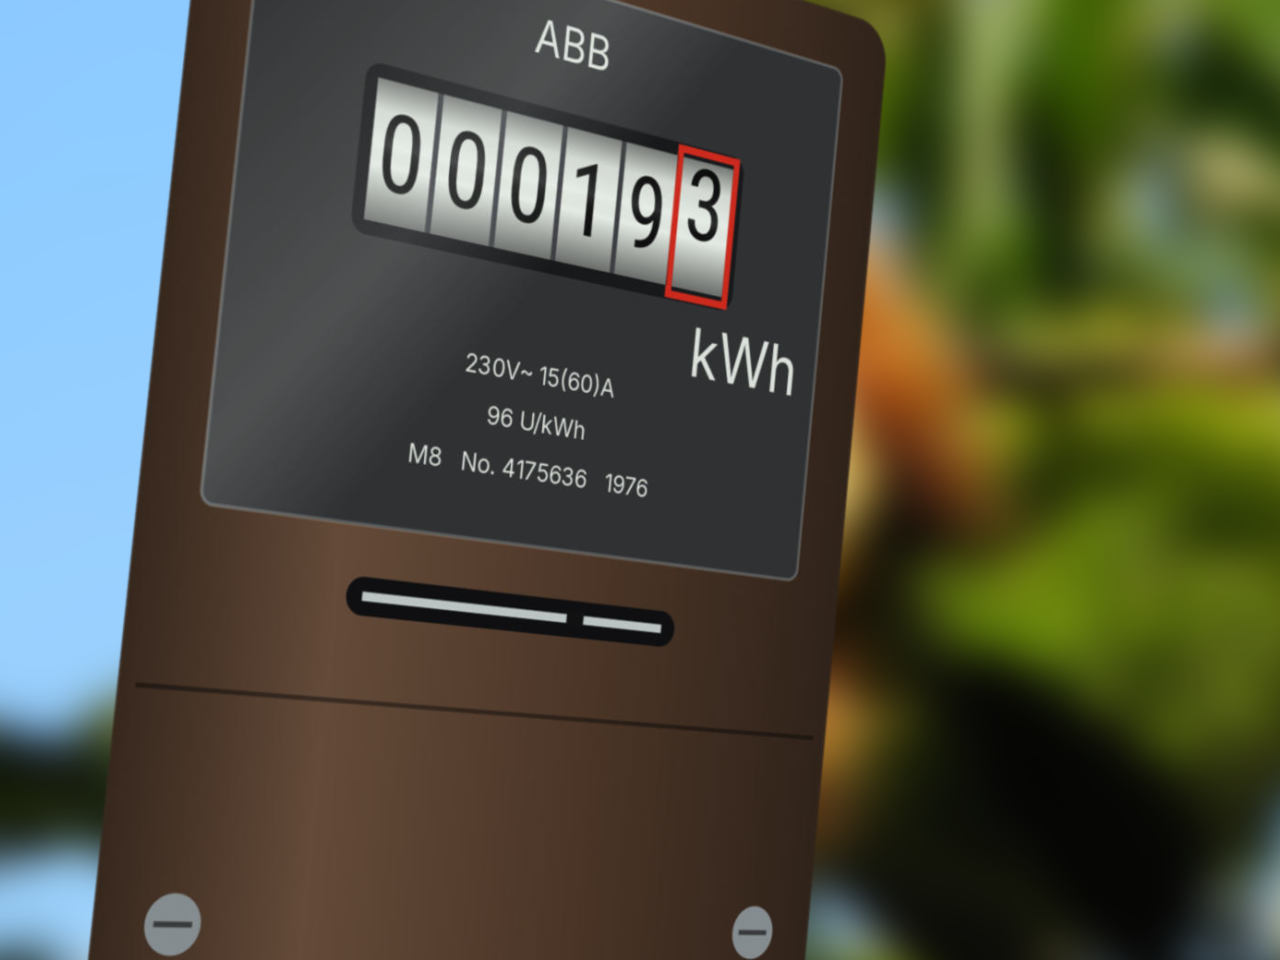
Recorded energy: 19.3 kWh
